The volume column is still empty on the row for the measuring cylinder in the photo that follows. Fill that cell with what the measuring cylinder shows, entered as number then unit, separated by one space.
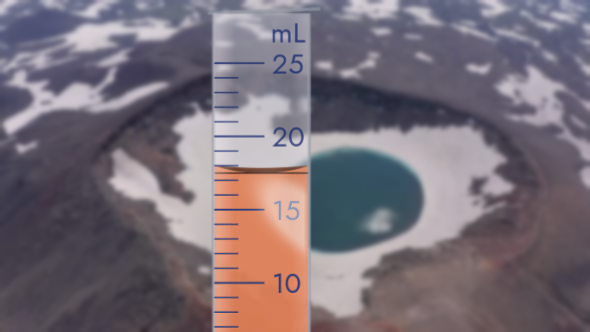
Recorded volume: 17.5 mL
